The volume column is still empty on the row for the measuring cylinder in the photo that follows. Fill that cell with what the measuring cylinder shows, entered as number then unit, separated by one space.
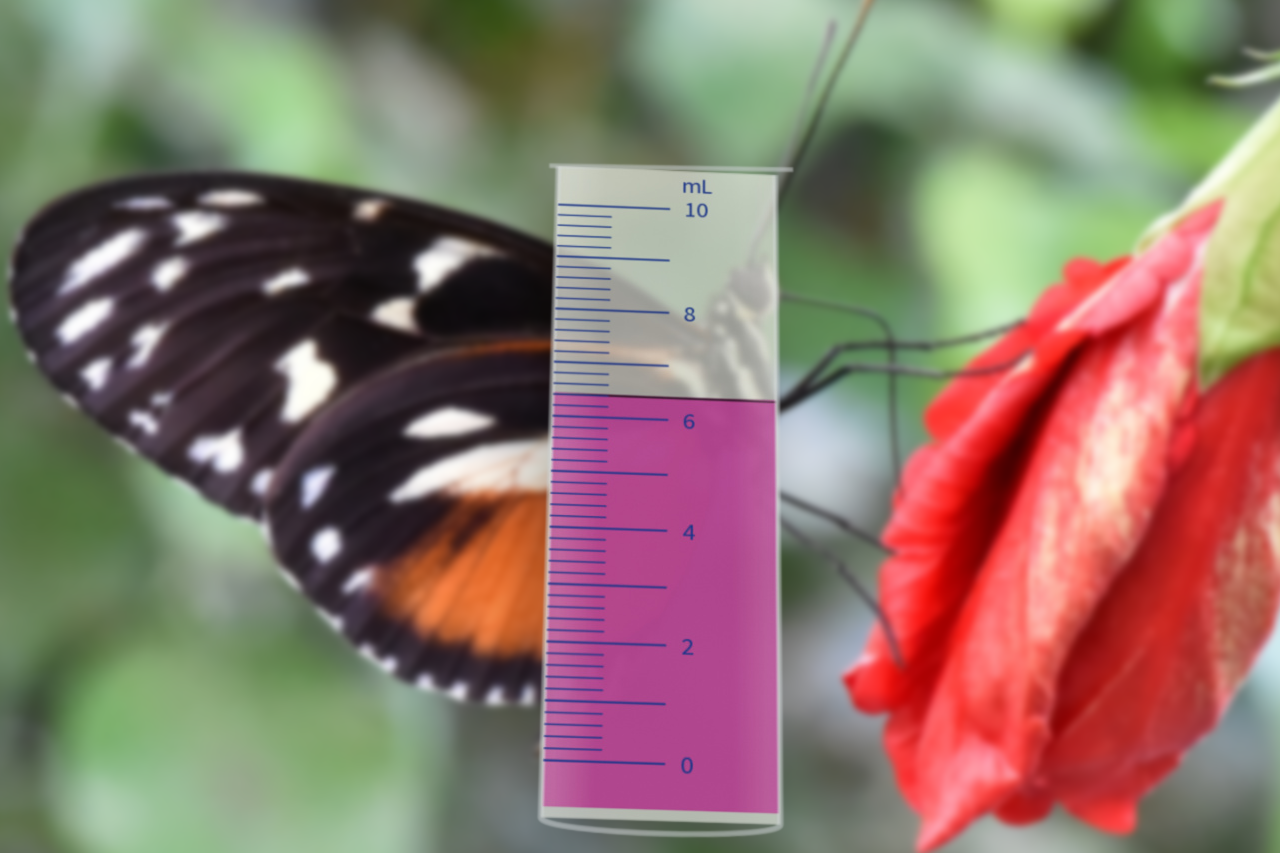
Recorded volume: 6.4 mL
